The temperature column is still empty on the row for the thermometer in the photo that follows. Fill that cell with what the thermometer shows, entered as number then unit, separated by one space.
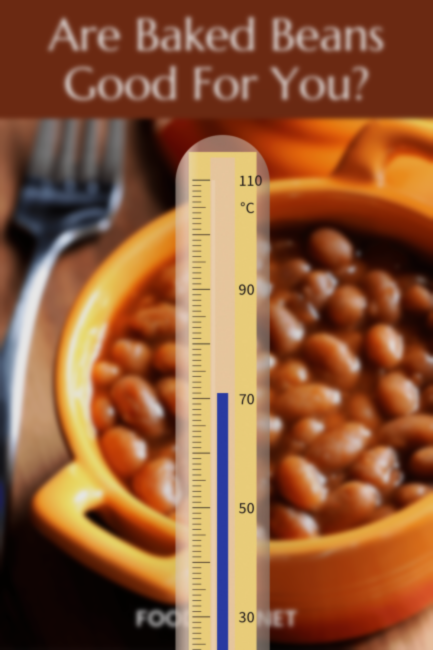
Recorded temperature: 71 °C
